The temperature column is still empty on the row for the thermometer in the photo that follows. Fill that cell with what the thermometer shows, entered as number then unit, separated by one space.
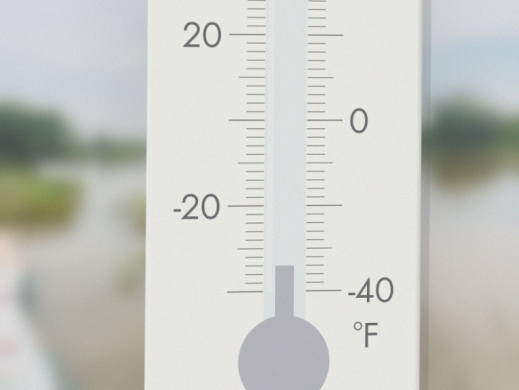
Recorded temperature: -34 °F
